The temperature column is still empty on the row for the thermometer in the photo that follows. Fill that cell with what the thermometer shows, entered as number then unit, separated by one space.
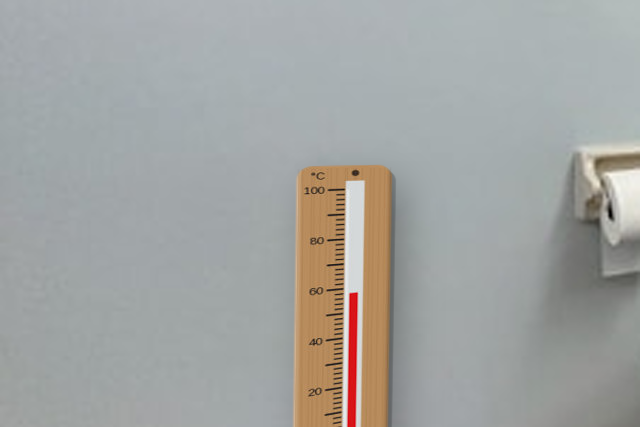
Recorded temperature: 58 °C
